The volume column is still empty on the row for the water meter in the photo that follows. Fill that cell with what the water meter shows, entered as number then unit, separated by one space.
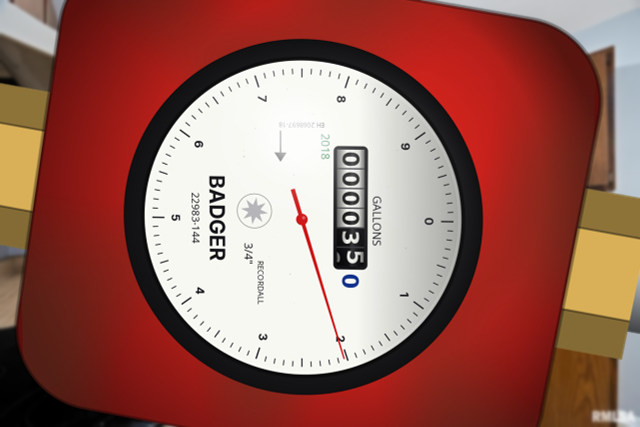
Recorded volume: 352.0 gal
